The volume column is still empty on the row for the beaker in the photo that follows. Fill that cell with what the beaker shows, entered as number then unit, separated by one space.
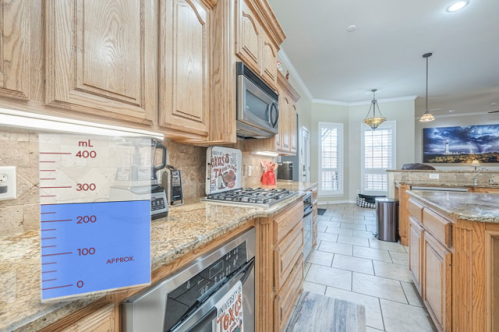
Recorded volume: 250 mL
